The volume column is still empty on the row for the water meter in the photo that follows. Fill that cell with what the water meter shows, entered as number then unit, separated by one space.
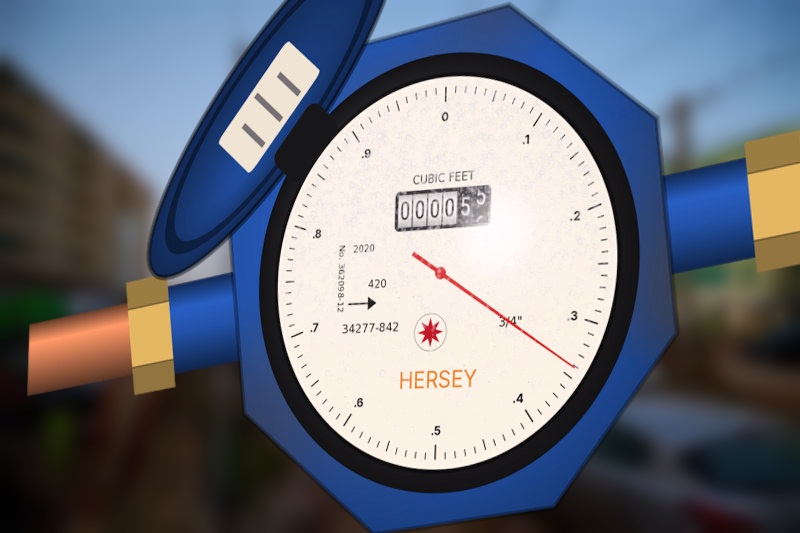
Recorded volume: 55.34 ft³
